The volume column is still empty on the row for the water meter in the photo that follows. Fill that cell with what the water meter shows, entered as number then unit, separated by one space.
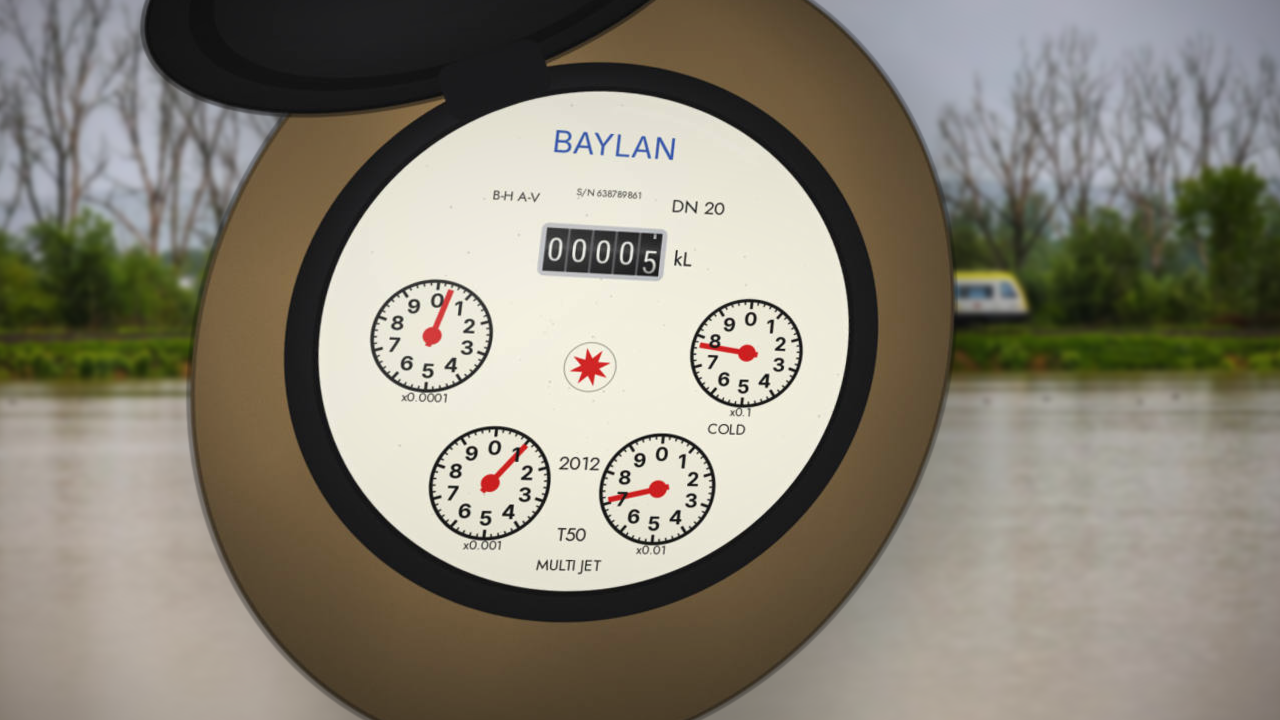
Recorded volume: 4.7710 kL
